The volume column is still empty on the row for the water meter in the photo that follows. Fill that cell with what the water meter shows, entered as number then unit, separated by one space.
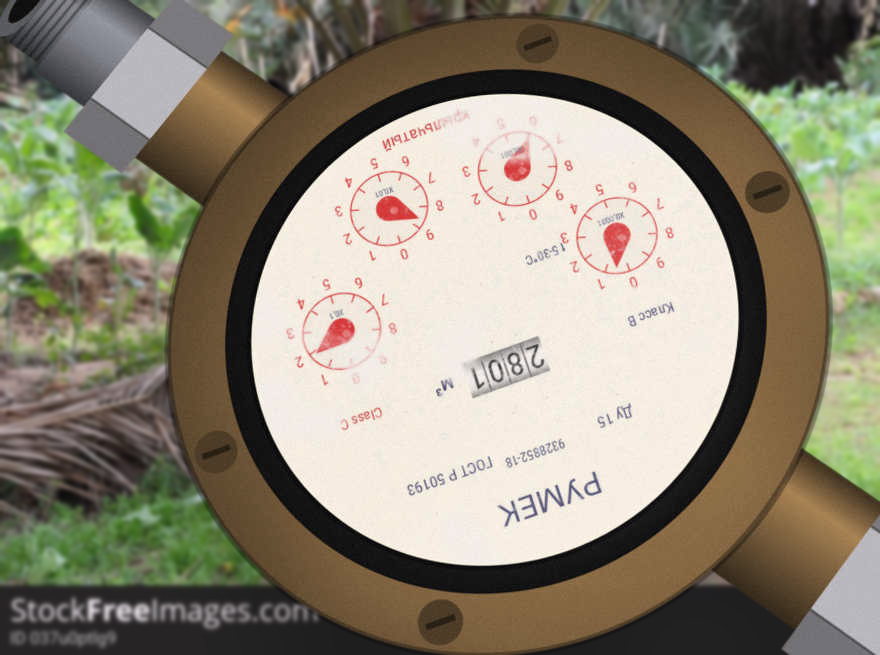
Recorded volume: 2801.1860 m³
